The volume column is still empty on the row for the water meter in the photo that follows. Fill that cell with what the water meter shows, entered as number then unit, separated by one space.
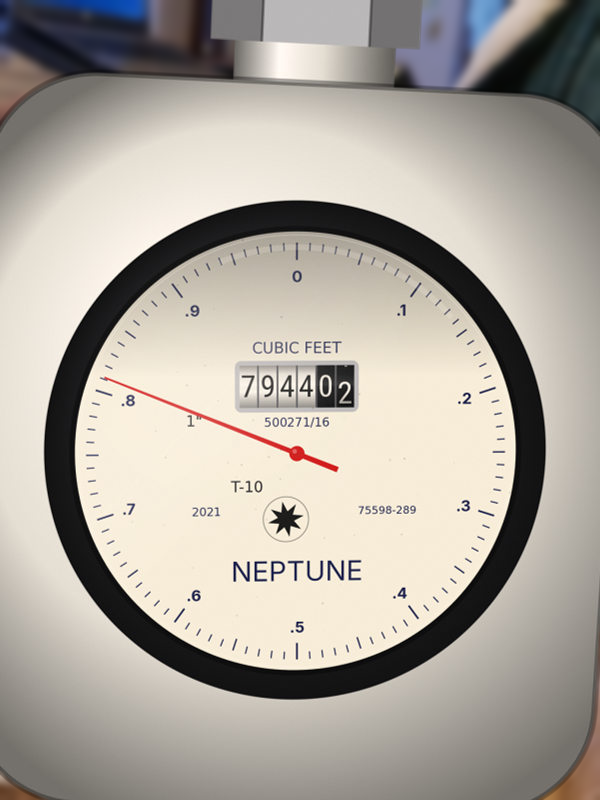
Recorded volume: 794401.81 ft³
